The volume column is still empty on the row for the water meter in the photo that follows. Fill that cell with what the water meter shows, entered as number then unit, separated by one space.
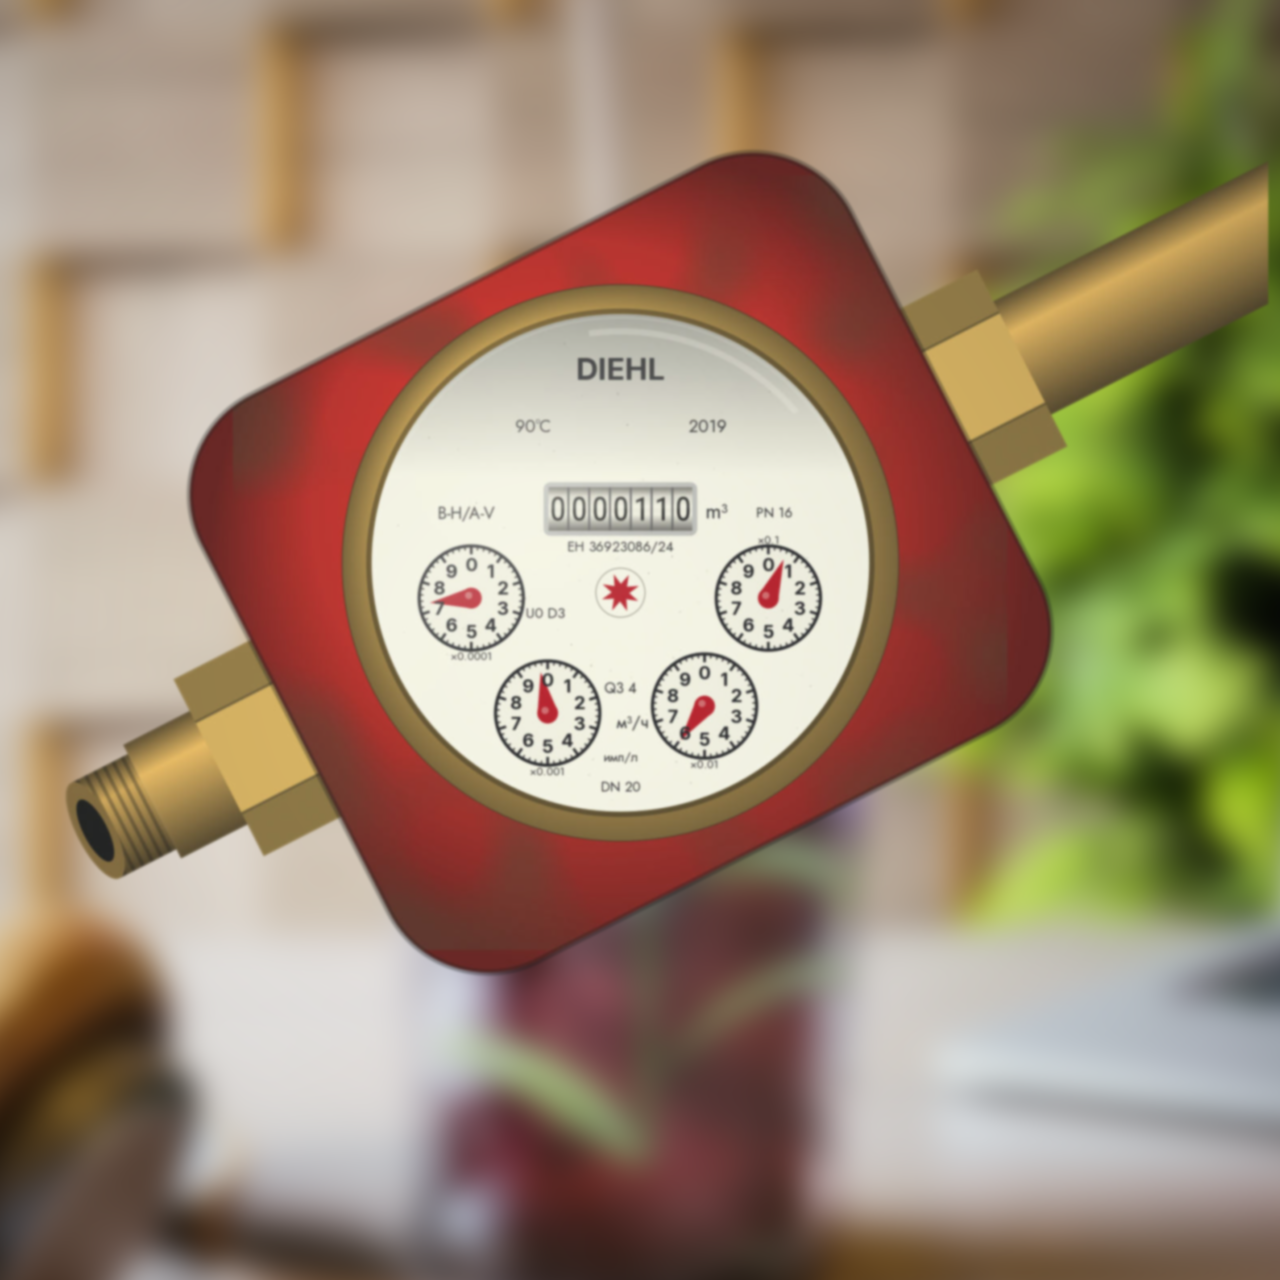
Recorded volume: 110.0597 m³
